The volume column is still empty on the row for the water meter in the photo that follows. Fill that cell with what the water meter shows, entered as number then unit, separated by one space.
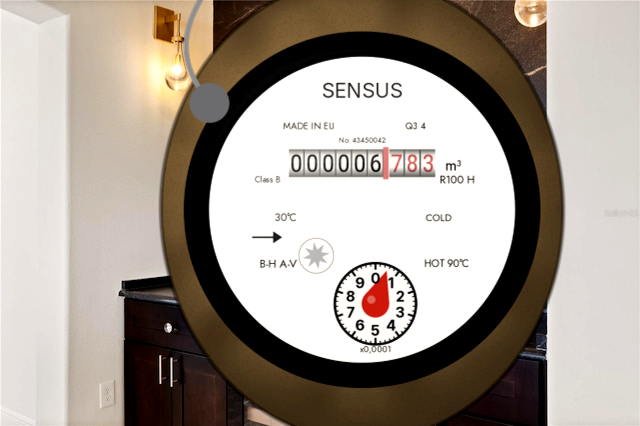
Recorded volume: 6.7830 m³
